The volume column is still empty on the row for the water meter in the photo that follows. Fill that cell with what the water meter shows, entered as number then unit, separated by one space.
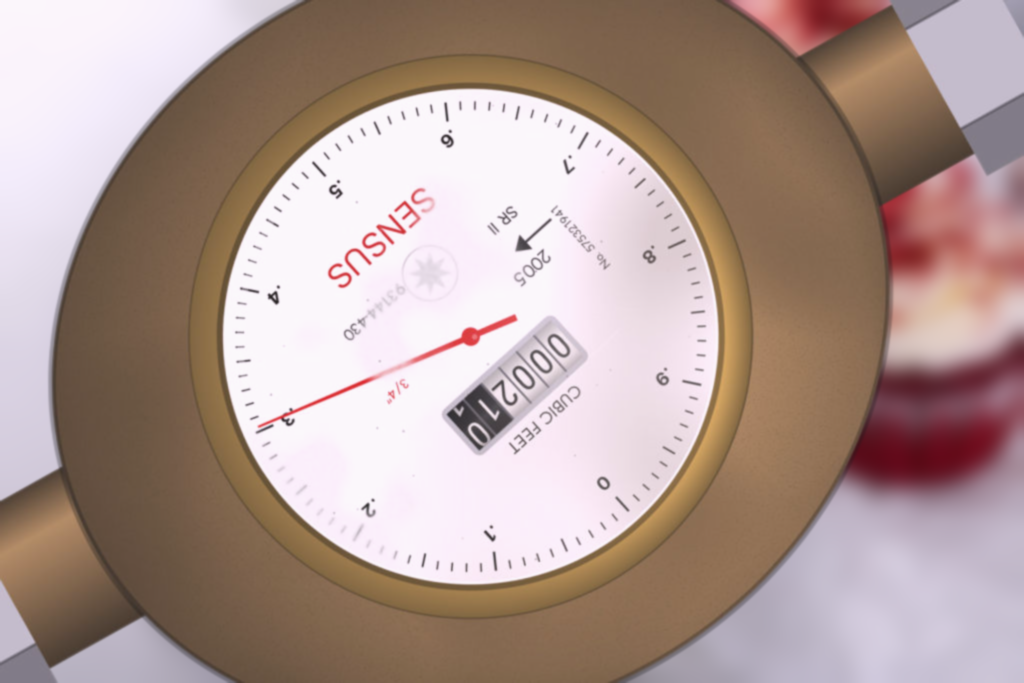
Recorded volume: 210.30 ft³
